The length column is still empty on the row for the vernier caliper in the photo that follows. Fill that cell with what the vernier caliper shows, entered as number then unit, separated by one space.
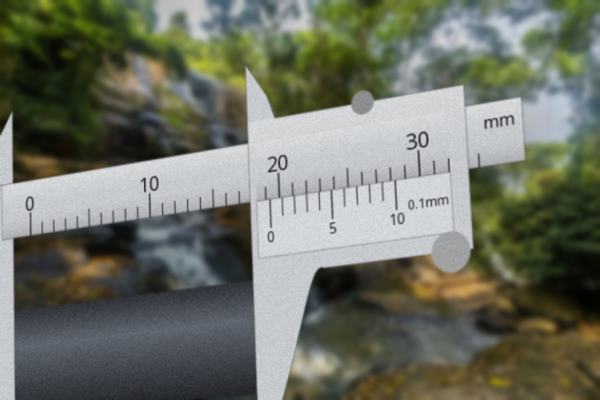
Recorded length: 19.3 mm
